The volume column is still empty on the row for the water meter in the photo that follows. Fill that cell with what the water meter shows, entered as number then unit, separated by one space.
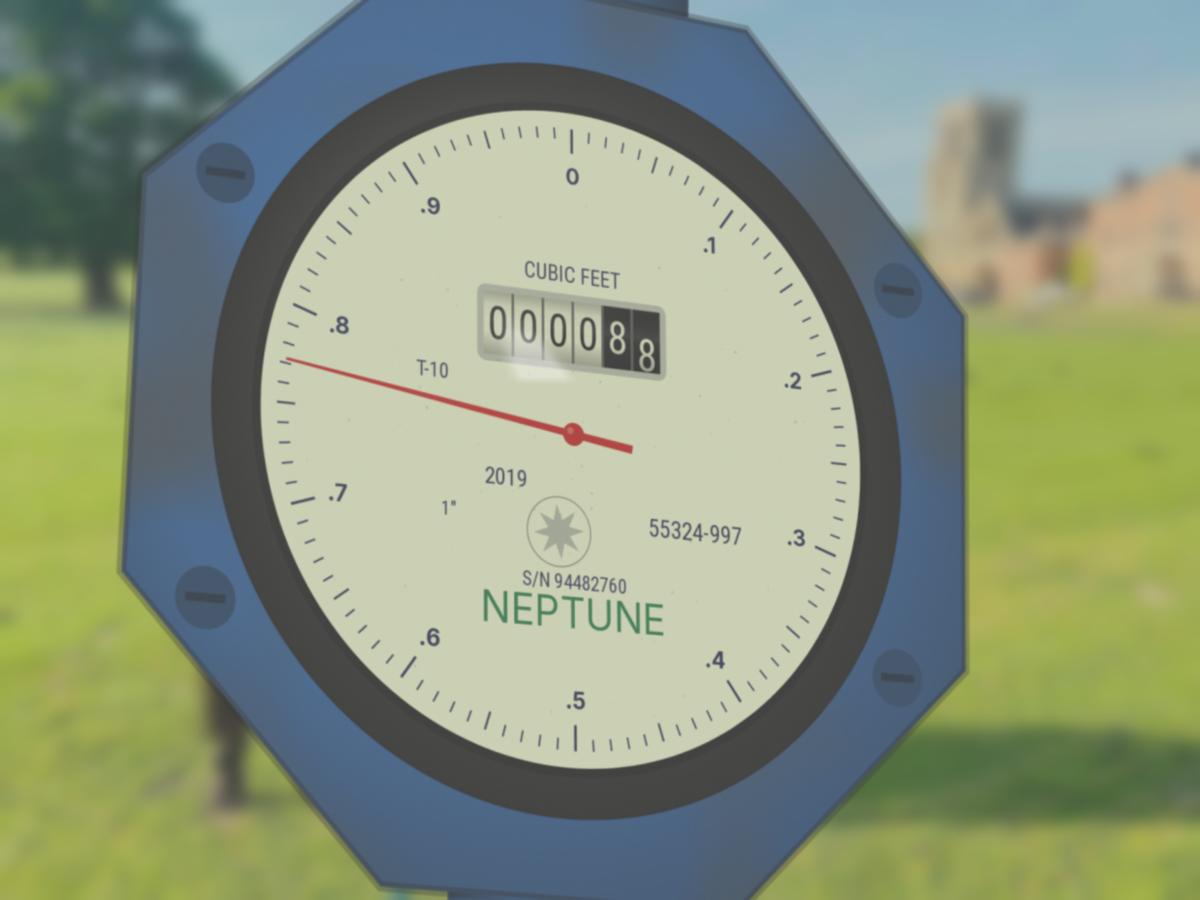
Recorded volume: 87.77 ft³
